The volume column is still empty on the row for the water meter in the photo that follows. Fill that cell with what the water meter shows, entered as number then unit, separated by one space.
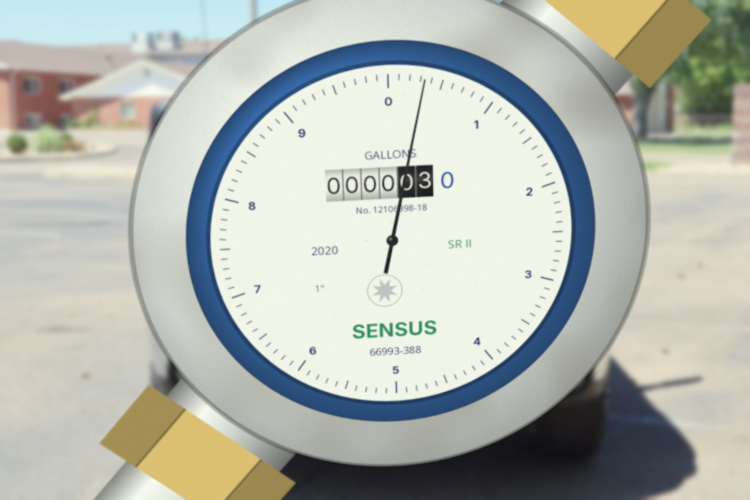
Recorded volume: 30.3 gal
